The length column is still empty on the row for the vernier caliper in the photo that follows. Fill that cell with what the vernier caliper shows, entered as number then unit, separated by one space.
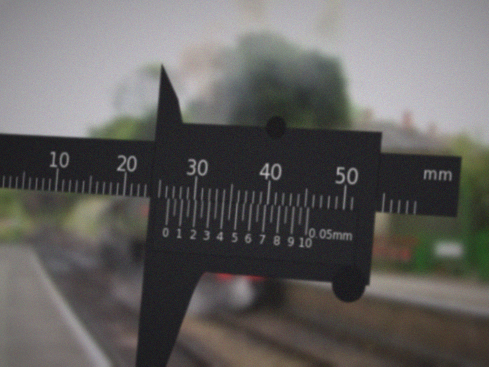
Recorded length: 26.4 mm
